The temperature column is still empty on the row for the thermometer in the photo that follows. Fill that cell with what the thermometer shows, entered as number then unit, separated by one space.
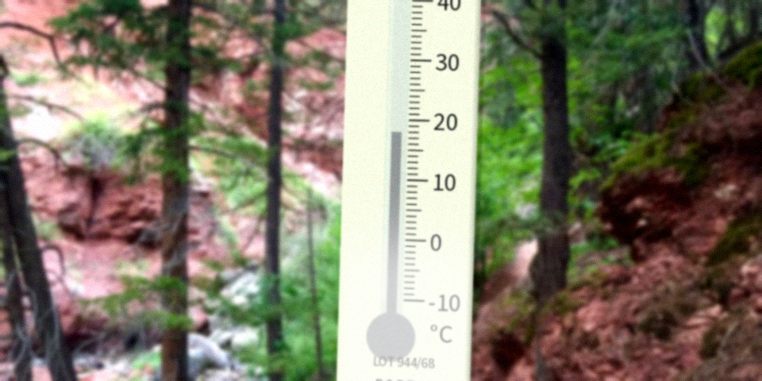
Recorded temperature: 18 °C
